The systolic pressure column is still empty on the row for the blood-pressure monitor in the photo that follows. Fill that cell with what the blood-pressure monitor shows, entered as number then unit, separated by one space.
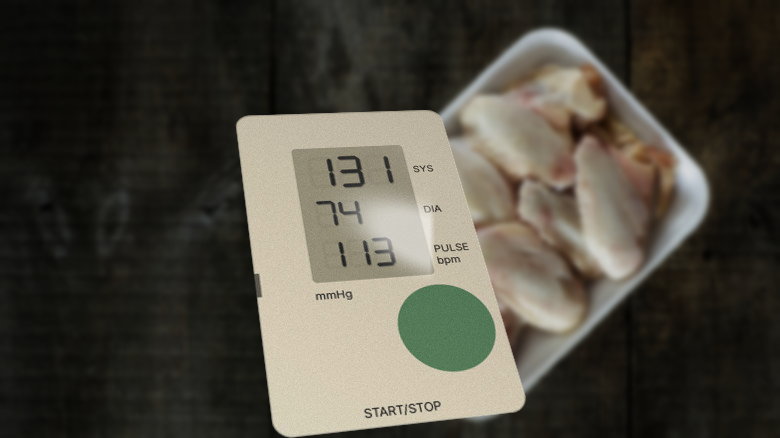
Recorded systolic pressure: 131 mmHg
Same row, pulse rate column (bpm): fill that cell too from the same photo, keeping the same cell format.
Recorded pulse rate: 113 bpm
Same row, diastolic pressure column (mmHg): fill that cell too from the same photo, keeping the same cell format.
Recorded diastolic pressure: 74 mmHg
